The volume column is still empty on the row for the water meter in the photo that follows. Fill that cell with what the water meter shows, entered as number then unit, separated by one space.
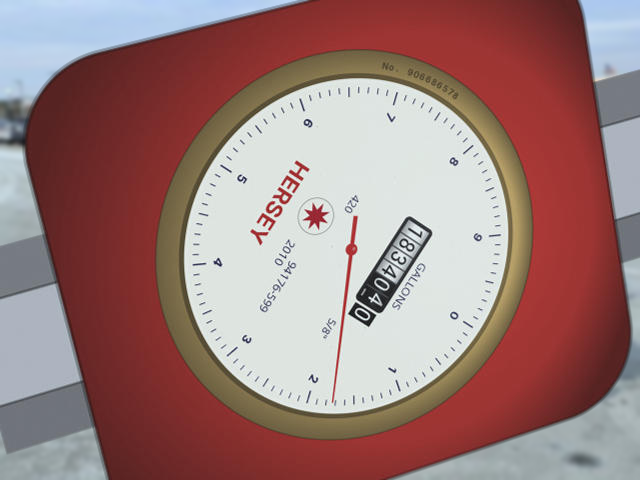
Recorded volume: 1834041.7 gal
